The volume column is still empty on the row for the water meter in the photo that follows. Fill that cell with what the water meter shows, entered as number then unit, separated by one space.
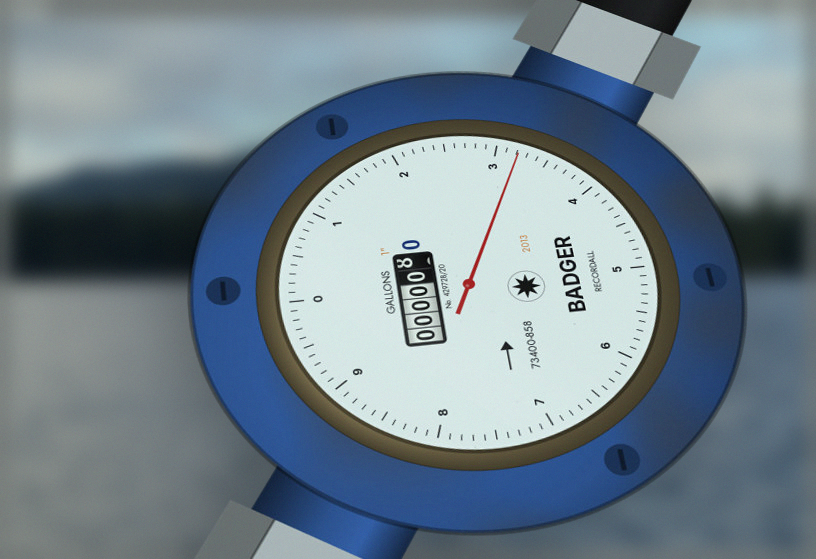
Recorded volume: 83.2 gal
